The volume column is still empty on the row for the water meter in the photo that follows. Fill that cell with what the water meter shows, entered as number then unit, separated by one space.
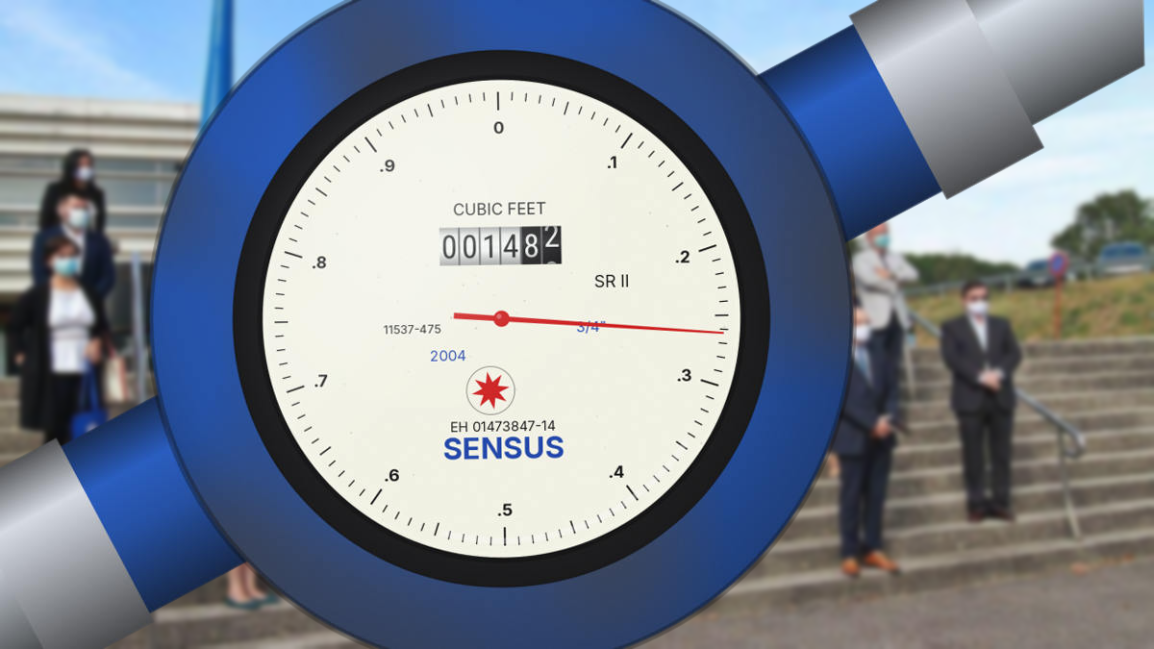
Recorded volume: 1482.26 ft³
